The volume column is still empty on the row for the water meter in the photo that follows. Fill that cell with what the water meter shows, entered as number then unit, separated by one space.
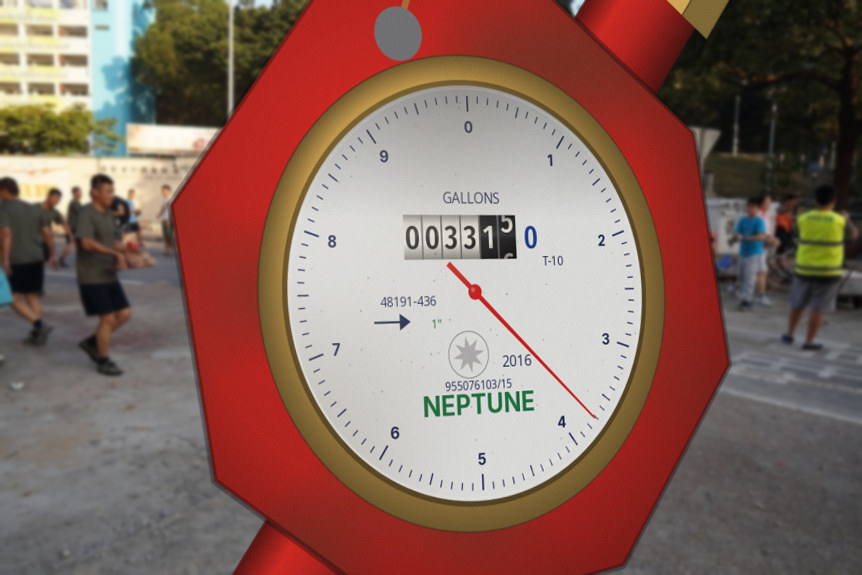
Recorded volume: 33153.7 gal
